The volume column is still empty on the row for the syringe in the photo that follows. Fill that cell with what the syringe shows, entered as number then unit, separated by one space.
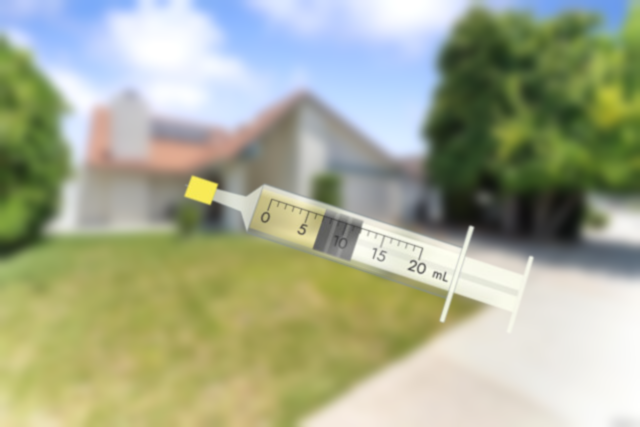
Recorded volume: 7 mL
